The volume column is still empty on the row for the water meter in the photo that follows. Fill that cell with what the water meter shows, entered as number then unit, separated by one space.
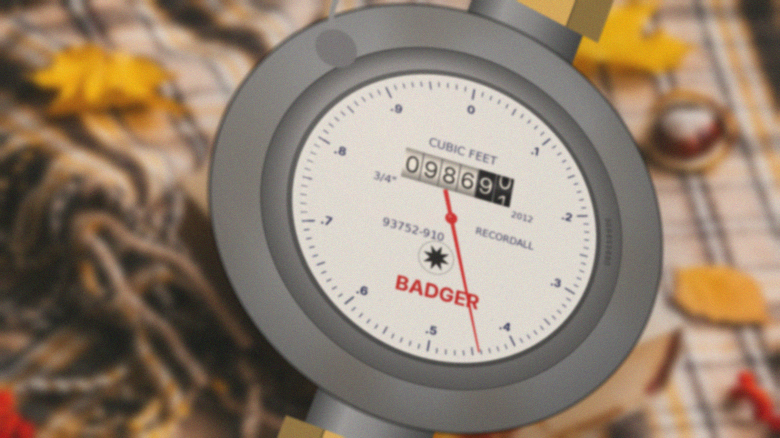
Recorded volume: 98690.44 ft³
